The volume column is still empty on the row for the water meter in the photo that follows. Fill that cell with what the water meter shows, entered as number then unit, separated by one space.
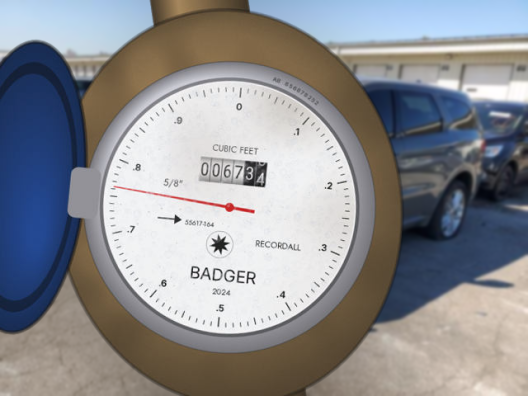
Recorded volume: 6733.76 ft³
